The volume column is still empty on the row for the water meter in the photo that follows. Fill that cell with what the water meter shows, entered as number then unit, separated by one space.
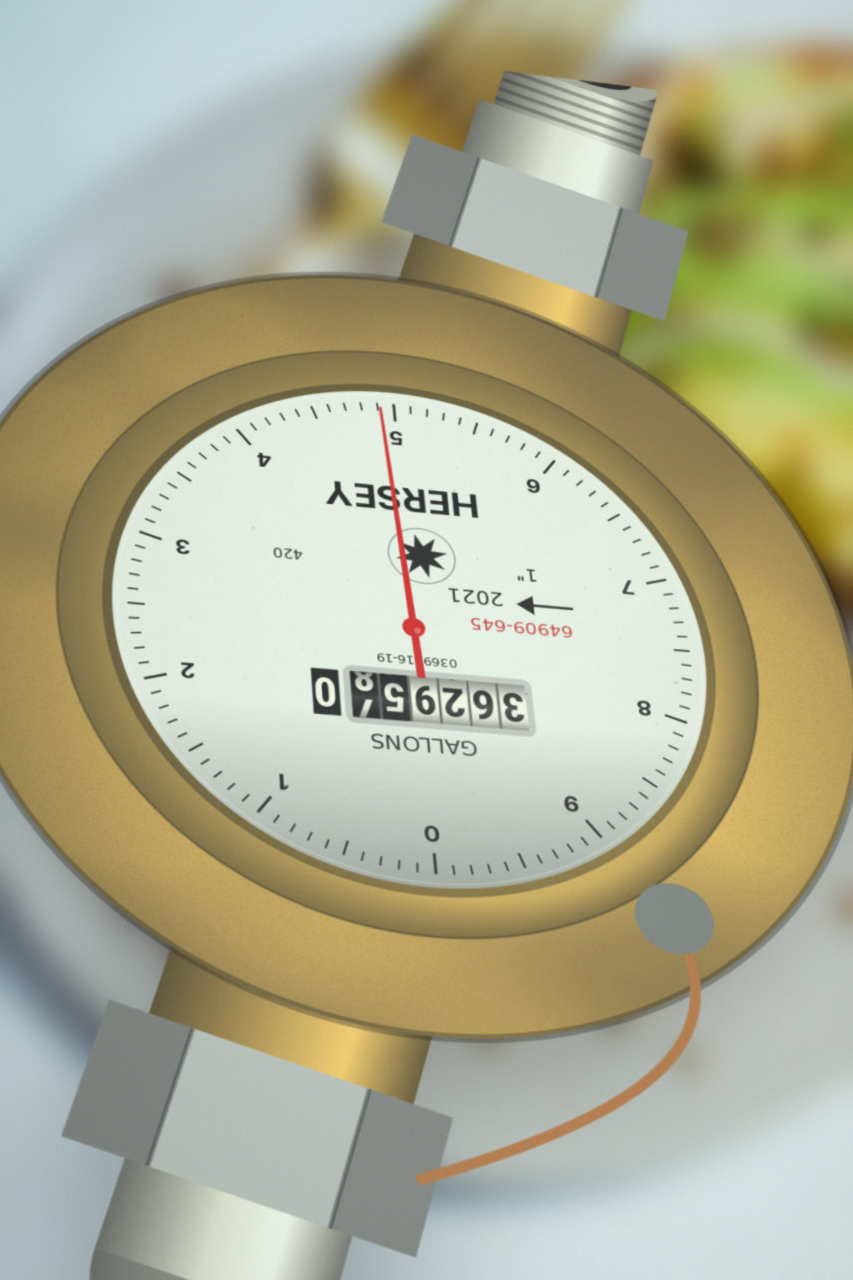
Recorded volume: 3629574.9 gal
